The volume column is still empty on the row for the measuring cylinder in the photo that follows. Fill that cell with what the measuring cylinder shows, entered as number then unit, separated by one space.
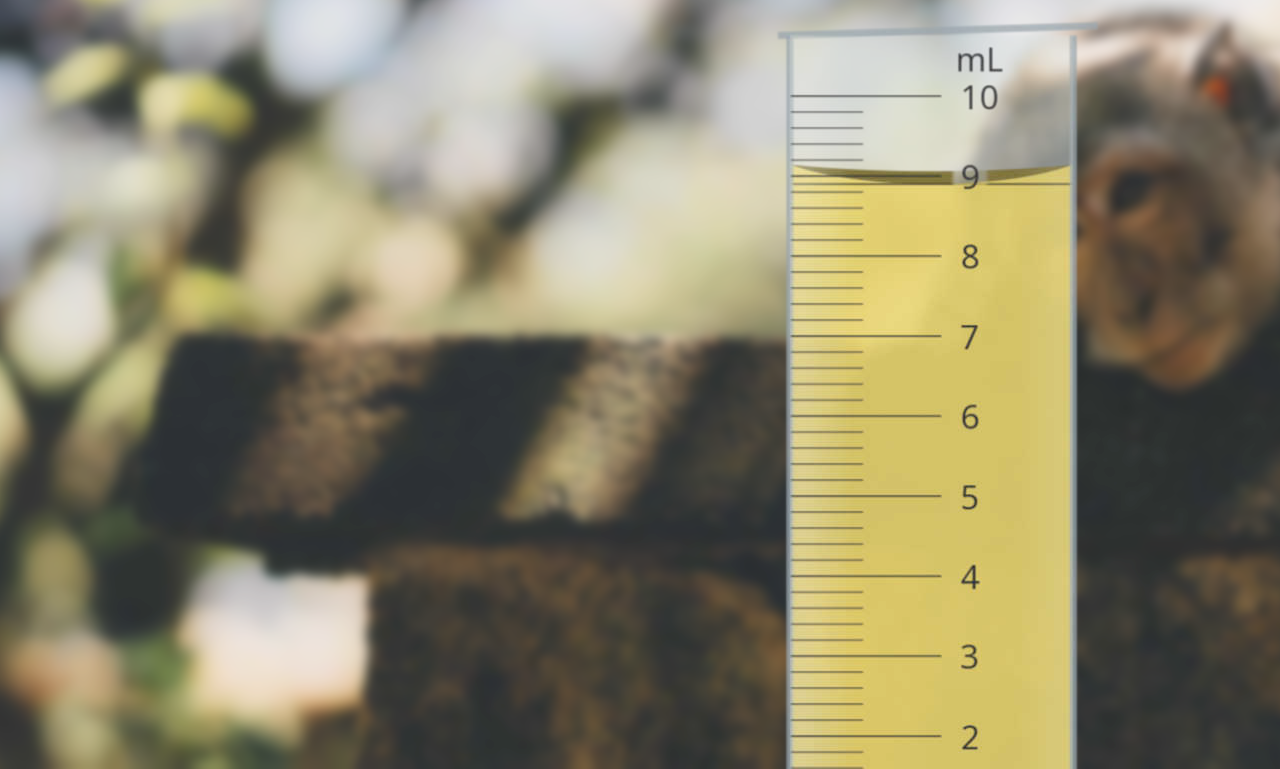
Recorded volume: 8.9 mL
